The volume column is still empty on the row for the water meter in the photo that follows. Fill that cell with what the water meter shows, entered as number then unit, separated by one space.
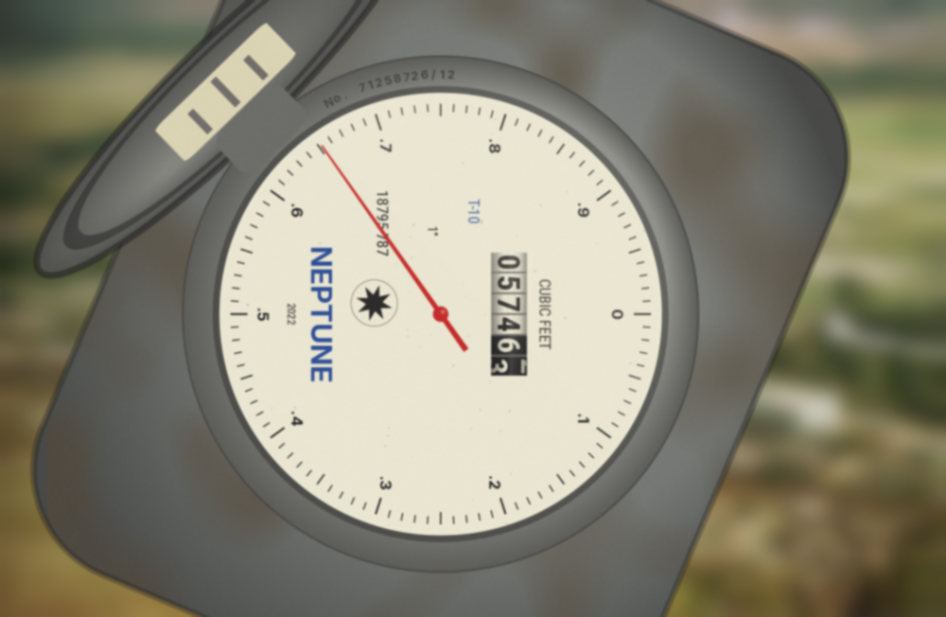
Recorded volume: 57462.65 ft³
